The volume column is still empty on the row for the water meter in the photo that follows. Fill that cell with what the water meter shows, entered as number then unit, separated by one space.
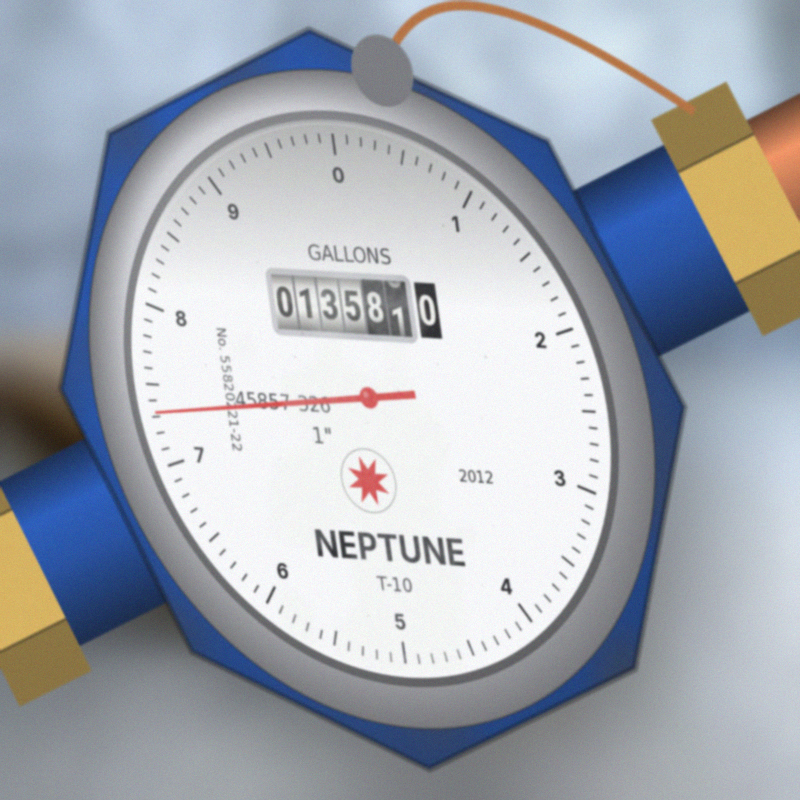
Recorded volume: 135807.3 gal
